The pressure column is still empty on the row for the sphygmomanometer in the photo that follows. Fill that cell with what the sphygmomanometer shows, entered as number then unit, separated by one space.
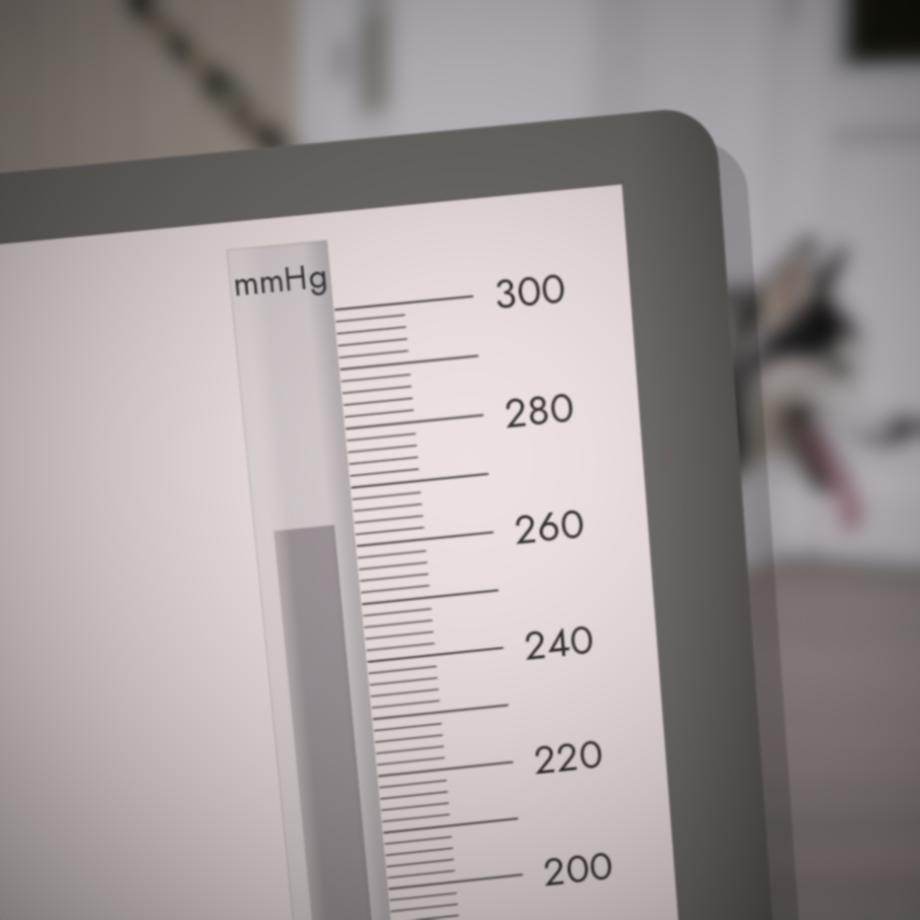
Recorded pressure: 264 mmHg
